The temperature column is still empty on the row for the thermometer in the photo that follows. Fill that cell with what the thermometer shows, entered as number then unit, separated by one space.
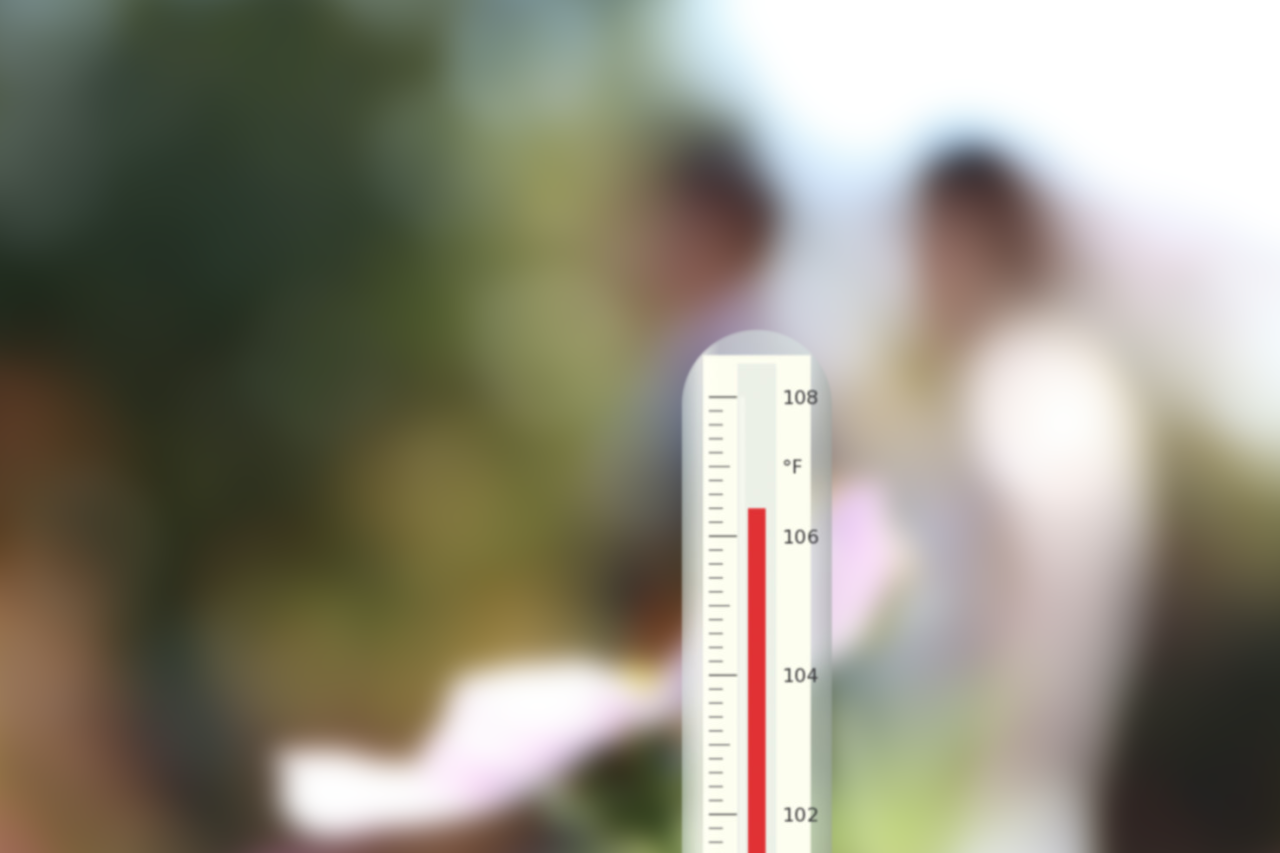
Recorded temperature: 106.4 °F
